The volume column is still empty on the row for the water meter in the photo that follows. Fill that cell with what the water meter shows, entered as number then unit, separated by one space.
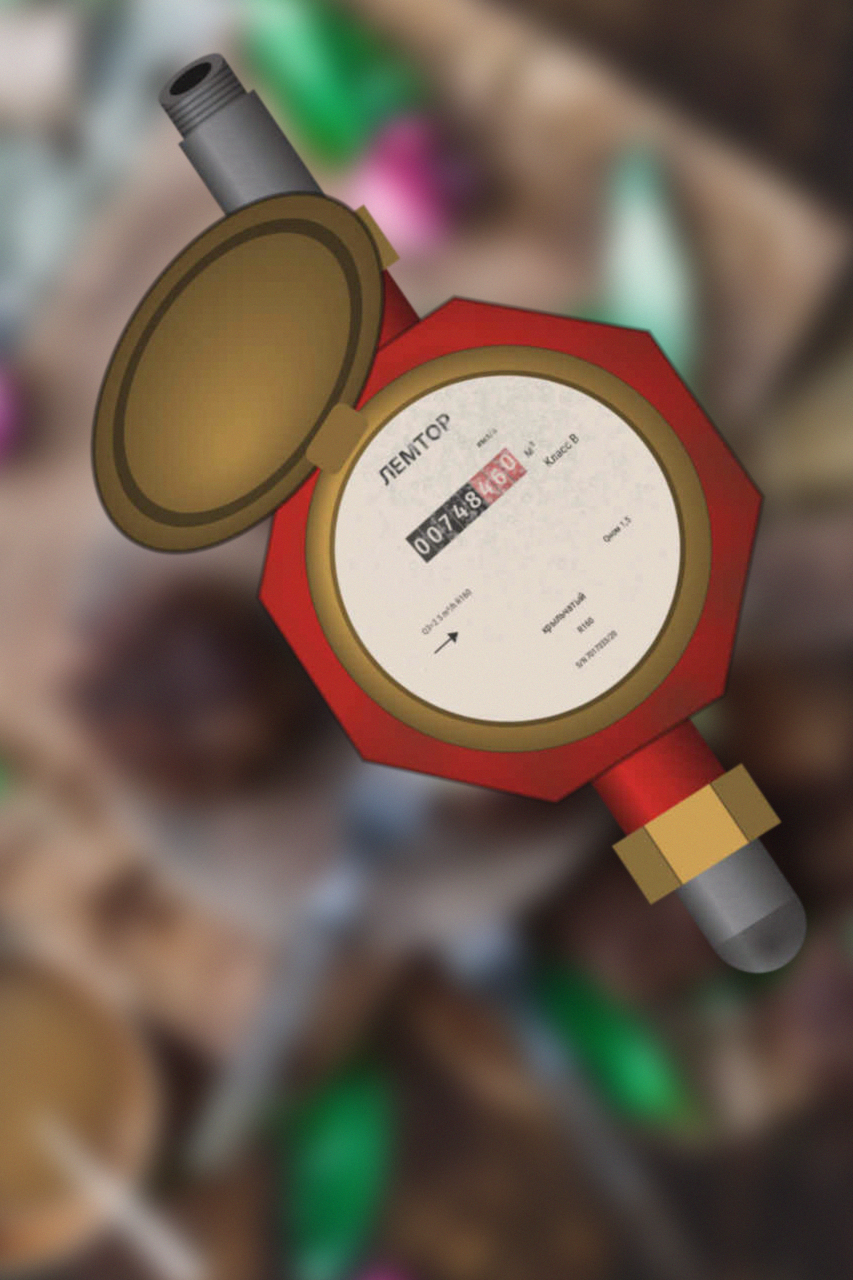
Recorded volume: 748.460 m³
